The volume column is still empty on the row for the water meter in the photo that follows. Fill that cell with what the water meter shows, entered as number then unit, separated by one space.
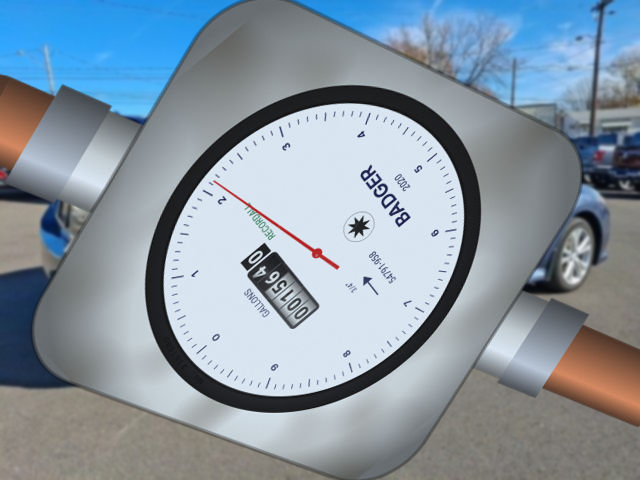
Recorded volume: 15642.1 gal
